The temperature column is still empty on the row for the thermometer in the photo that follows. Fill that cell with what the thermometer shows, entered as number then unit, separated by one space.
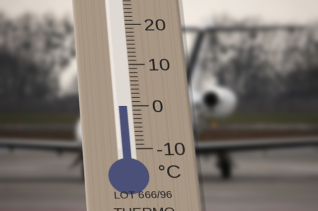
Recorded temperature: 0 °C
